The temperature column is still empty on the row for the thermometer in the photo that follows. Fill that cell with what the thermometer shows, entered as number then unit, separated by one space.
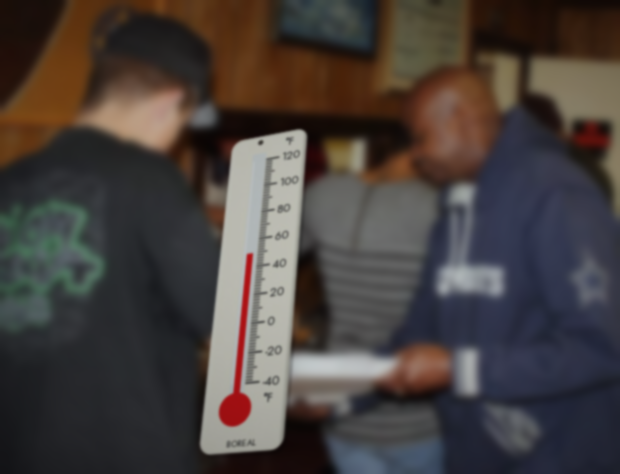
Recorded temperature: 50 °F
